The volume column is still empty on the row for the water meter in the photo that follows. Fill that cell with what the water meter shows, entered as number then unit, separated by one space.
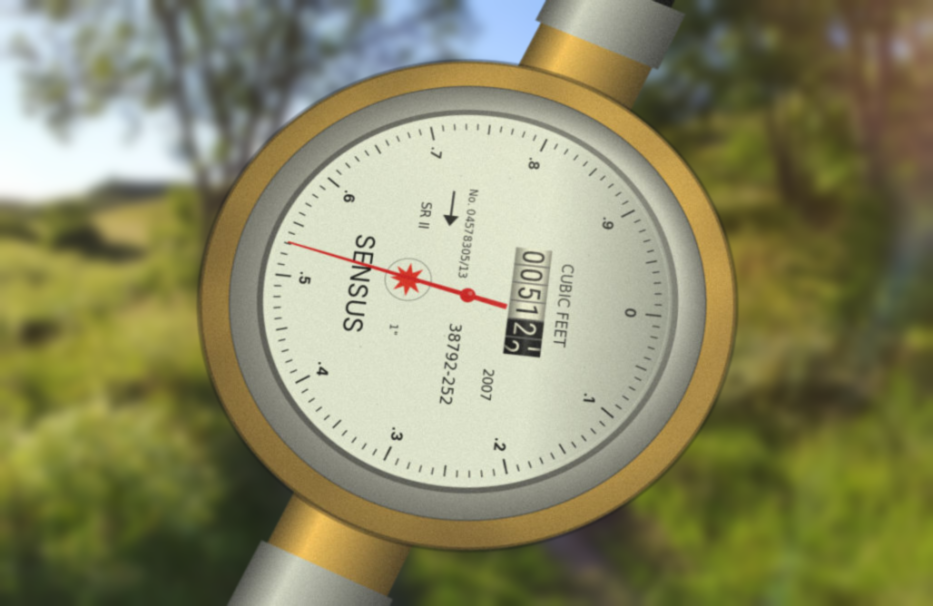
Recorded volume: 5121.53 ft³
